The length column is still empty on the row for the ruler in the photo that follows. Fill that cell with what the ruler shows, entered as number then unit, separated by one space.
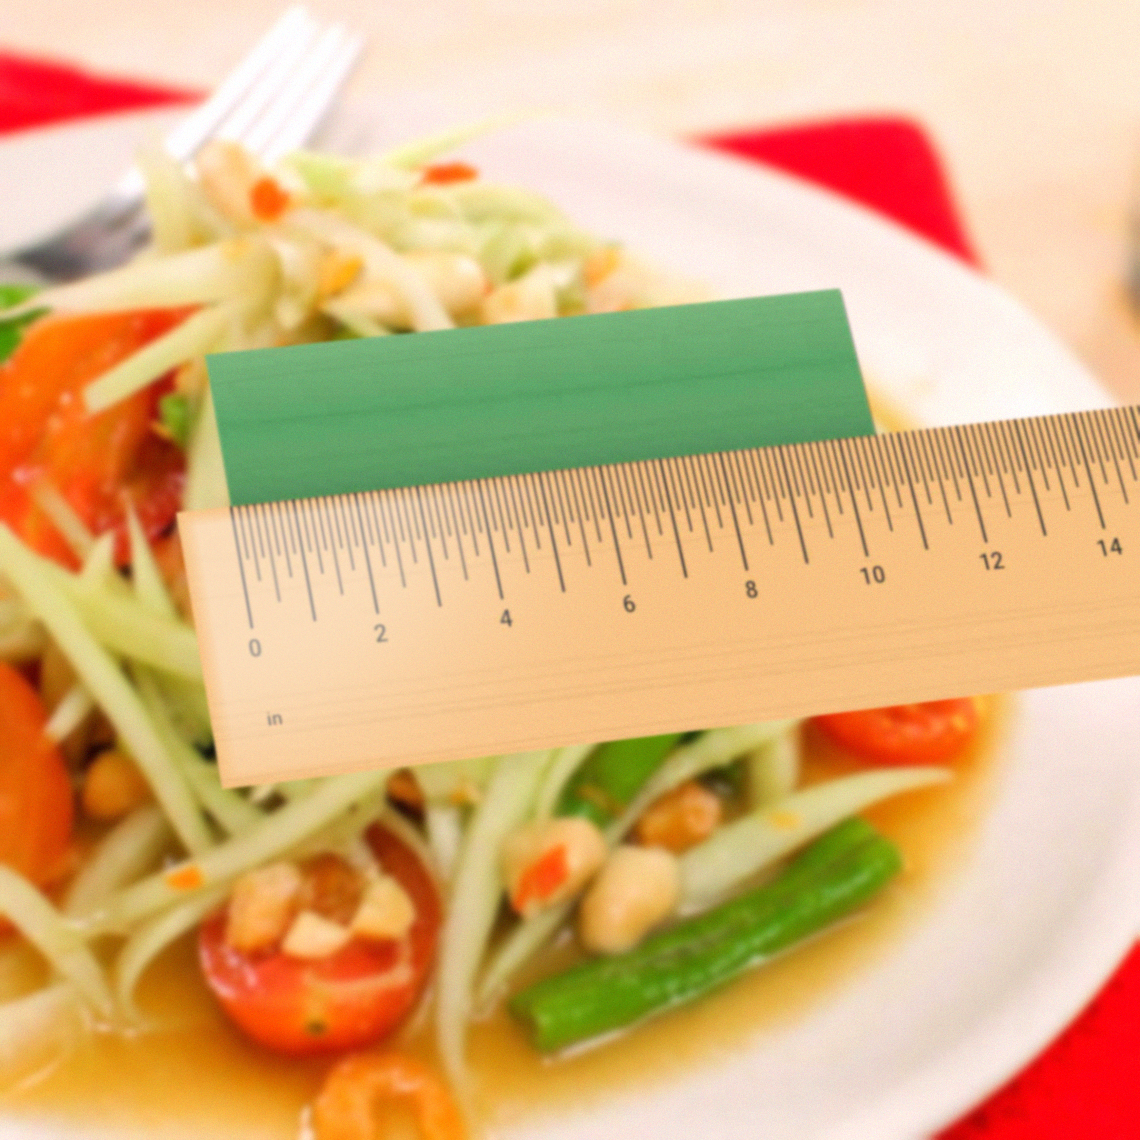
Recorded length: 10.625 in
